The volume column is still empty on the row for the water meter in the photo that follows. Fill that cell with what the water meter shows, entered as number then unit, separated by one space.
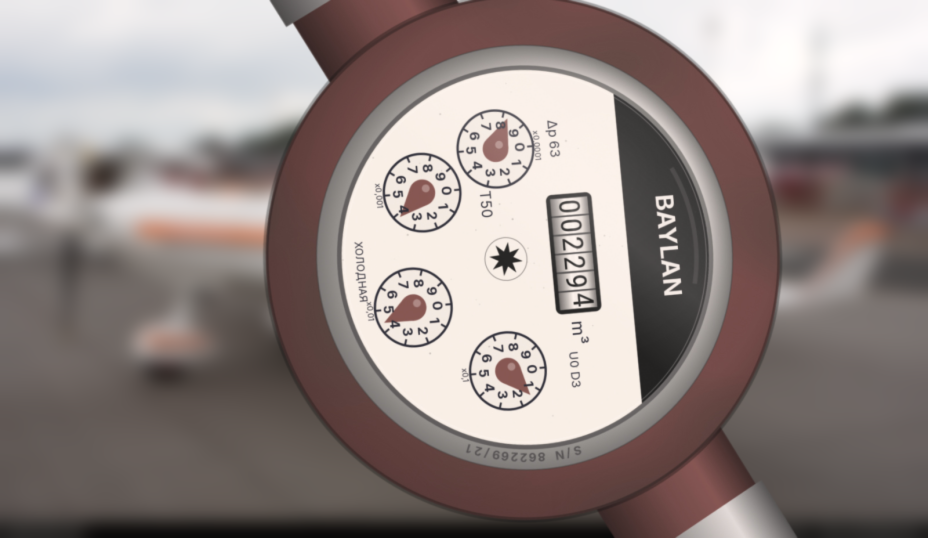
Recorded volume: 2294.1438 m³
